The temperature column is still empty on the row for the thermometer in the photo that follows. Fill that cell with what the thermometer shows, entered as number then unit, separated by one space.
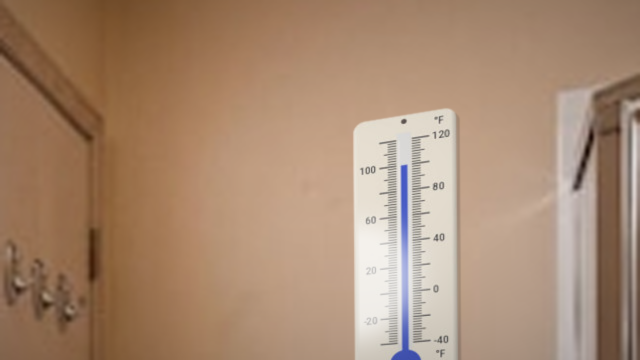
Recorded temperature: 100 °F
